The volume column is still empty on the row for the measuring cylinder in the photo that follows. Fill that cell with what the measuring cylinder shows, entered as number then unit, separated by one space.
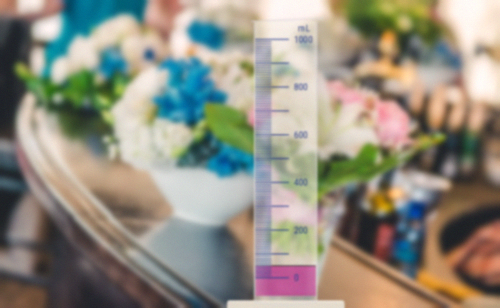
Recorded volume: 50 mL
